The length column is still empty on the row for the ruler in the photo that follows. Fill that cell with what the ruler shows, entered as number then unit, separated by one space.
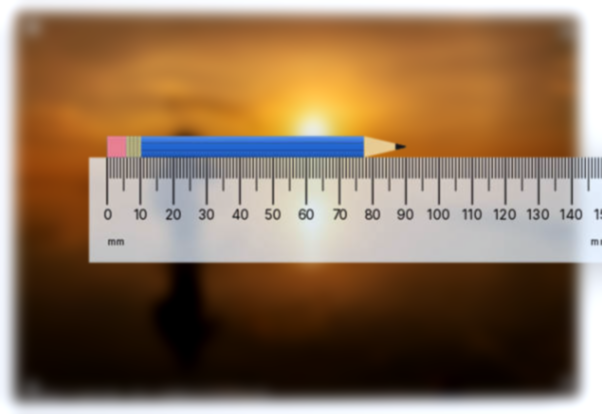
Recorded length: 90 mm
